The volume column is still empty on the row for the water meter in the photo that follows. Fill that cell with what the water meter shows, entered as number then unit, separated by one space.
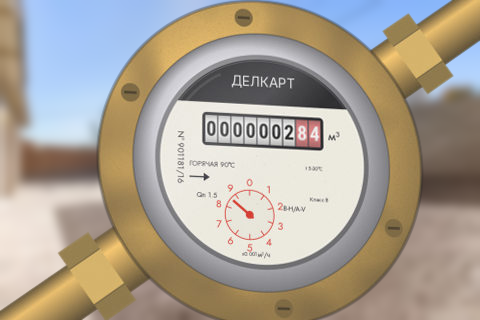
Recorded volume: 2.848 m³
